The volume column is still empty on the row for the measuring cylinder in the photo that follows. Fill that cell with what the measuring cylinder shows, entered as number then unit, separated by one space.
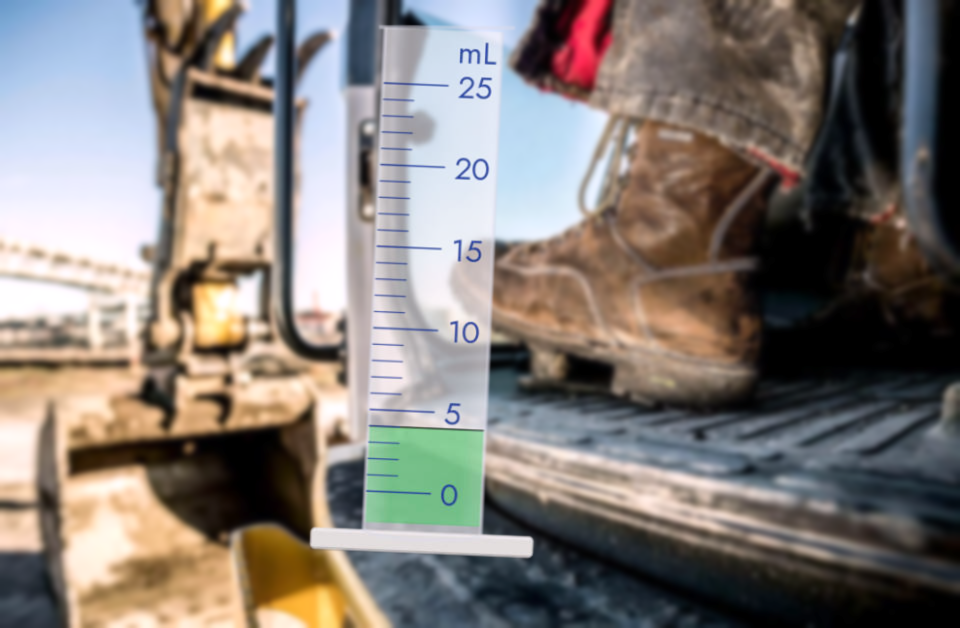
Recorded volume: 4 mL
